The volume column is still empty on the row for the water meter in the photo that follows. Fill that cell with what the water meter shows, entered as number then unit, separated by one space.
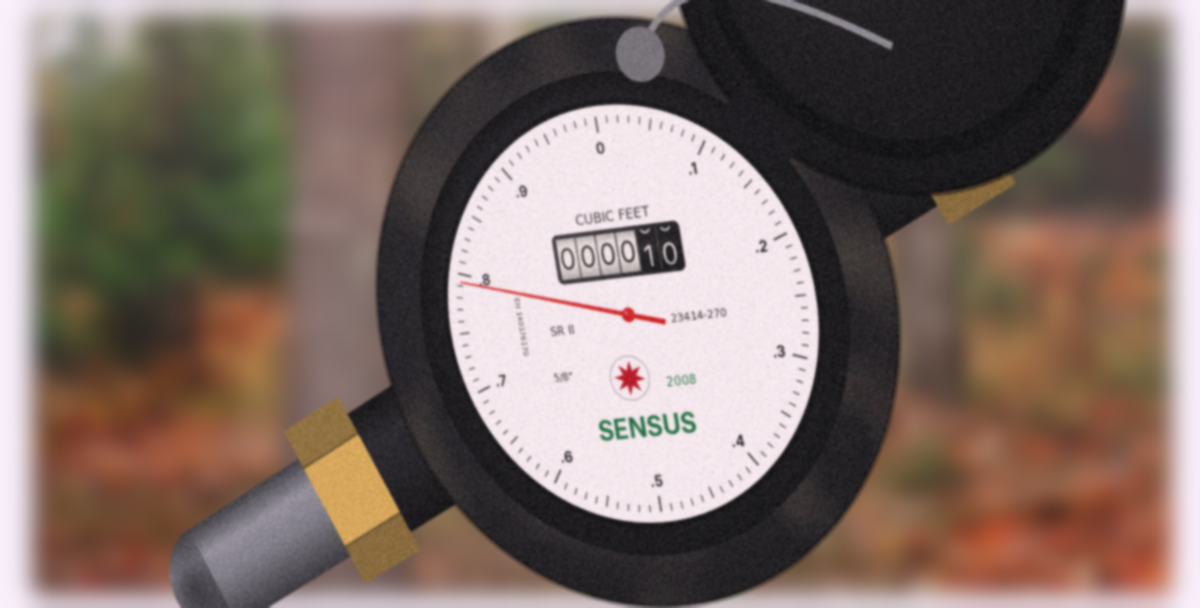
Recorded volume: 9.79 ft³
